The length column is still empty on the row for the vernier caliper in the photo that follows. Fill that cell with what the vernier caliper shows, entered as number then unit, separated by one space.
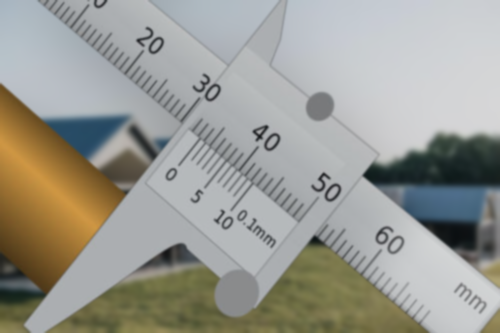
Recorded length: 33.4 mm
